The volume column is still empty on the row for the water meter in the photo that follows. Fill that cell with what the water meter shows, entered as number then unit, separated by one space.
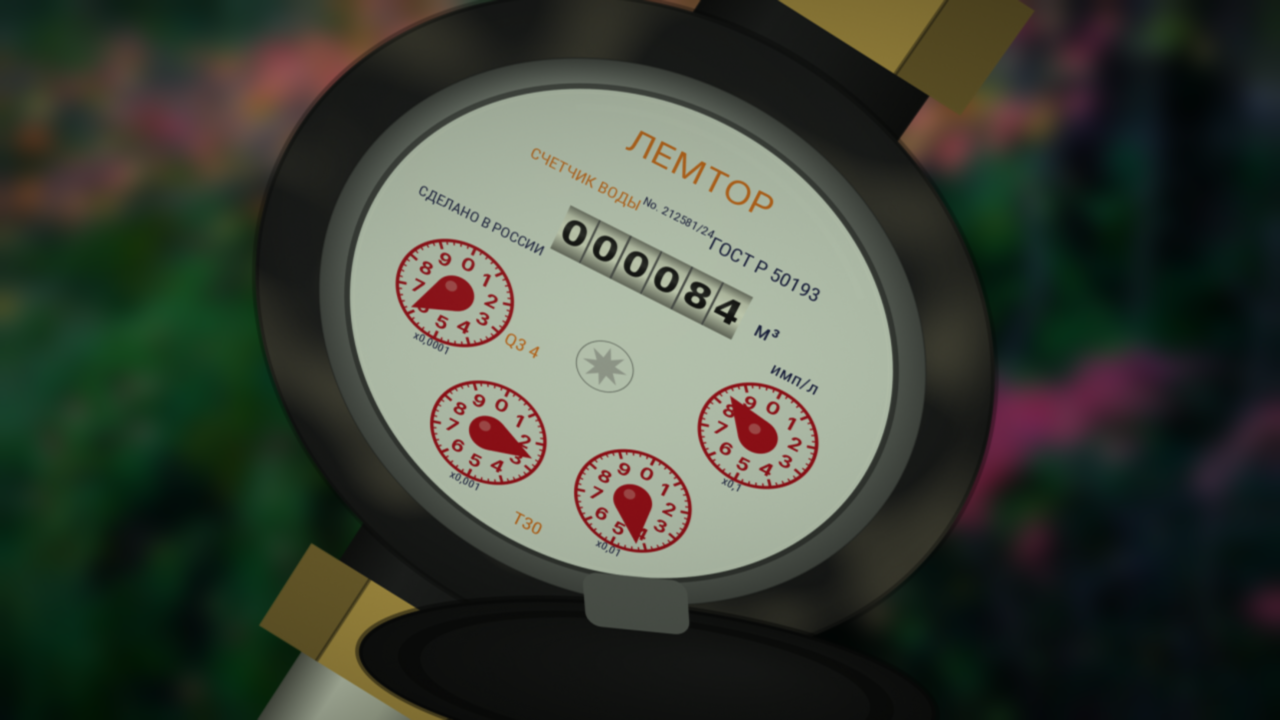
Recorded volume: 84.8426 m³
